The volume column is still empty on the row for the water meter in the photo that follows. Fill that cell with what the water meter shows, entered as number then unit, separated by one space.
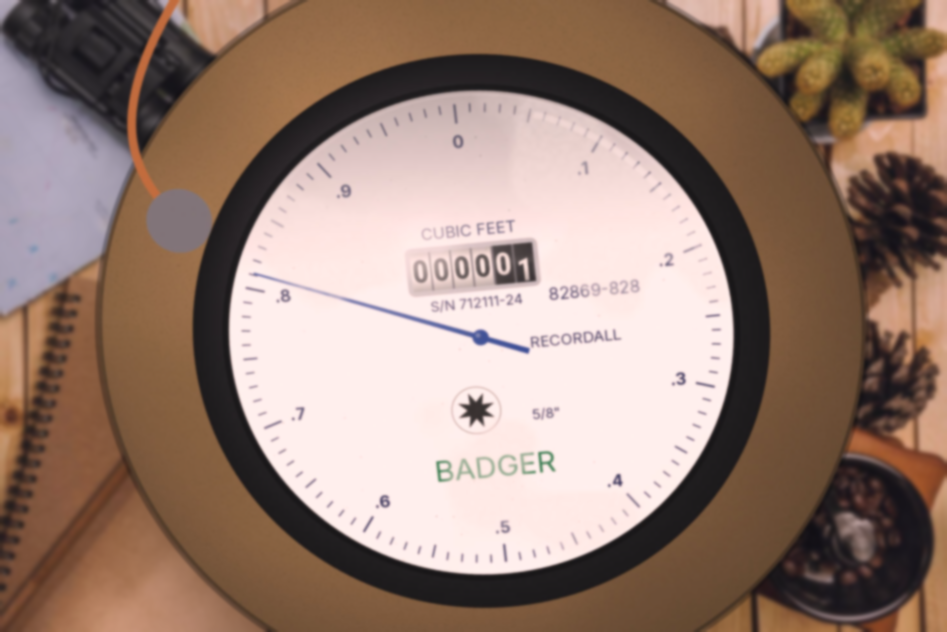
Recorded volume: 0.81 ft³
